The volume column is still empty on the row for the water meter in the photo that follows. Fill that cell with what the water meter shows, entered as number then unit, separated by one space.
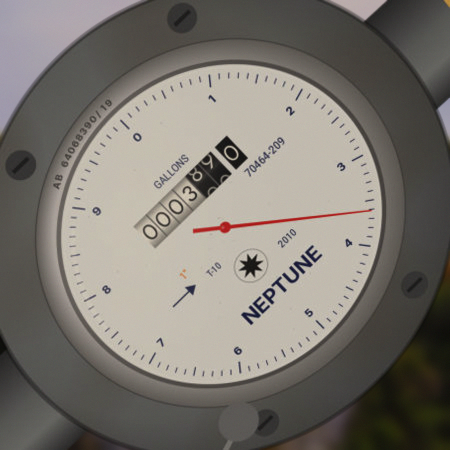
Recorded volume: 3893.6 gal
